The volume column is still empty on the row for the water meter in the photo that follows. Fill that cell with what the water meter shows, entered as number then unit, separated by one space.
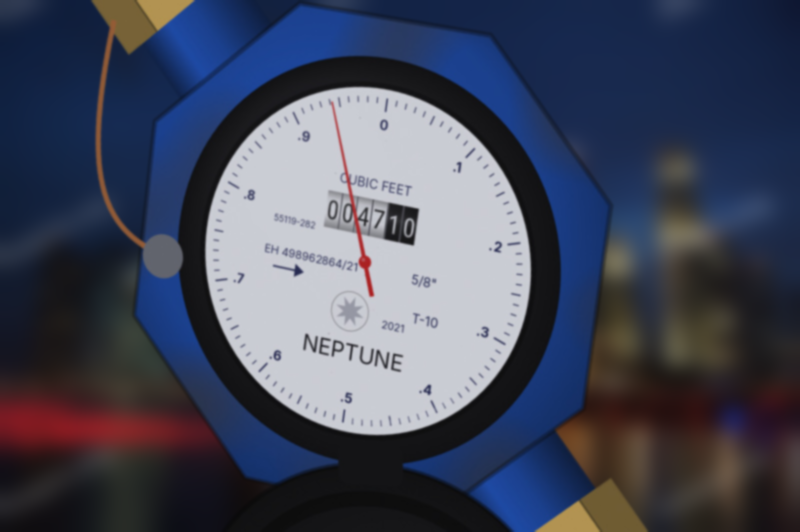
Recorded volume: 4709.94 ft³
